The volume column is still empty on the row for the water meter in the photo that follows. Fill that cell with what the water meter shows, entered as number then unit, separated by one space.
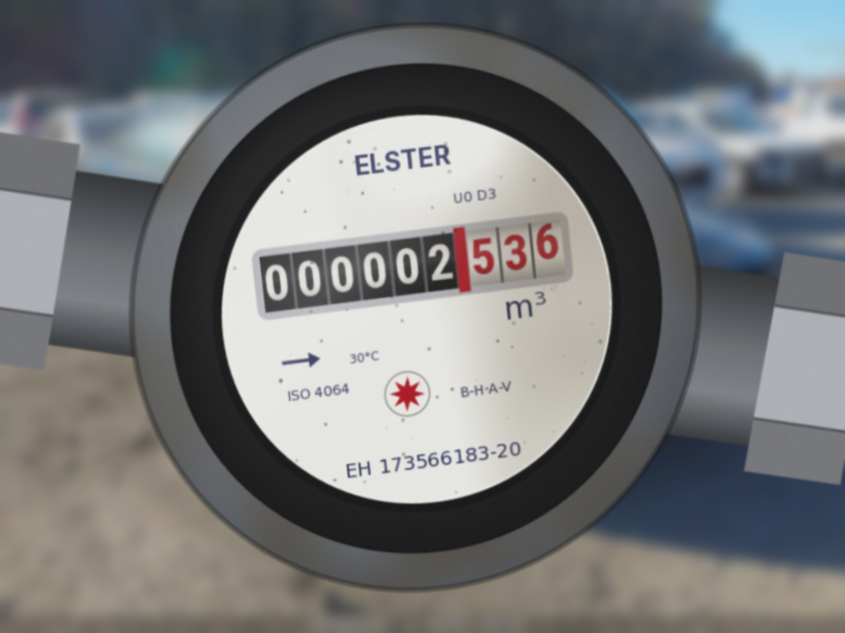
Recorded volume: 2.536 m³
